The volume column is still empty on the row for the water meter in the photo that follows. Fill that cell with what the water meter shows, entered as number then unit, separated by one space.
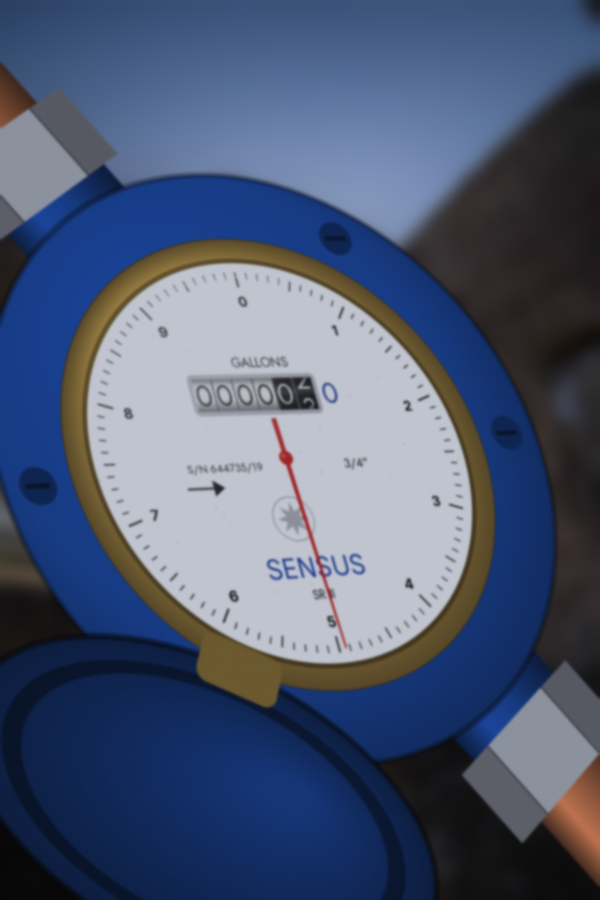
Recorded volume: 24.9 gal
